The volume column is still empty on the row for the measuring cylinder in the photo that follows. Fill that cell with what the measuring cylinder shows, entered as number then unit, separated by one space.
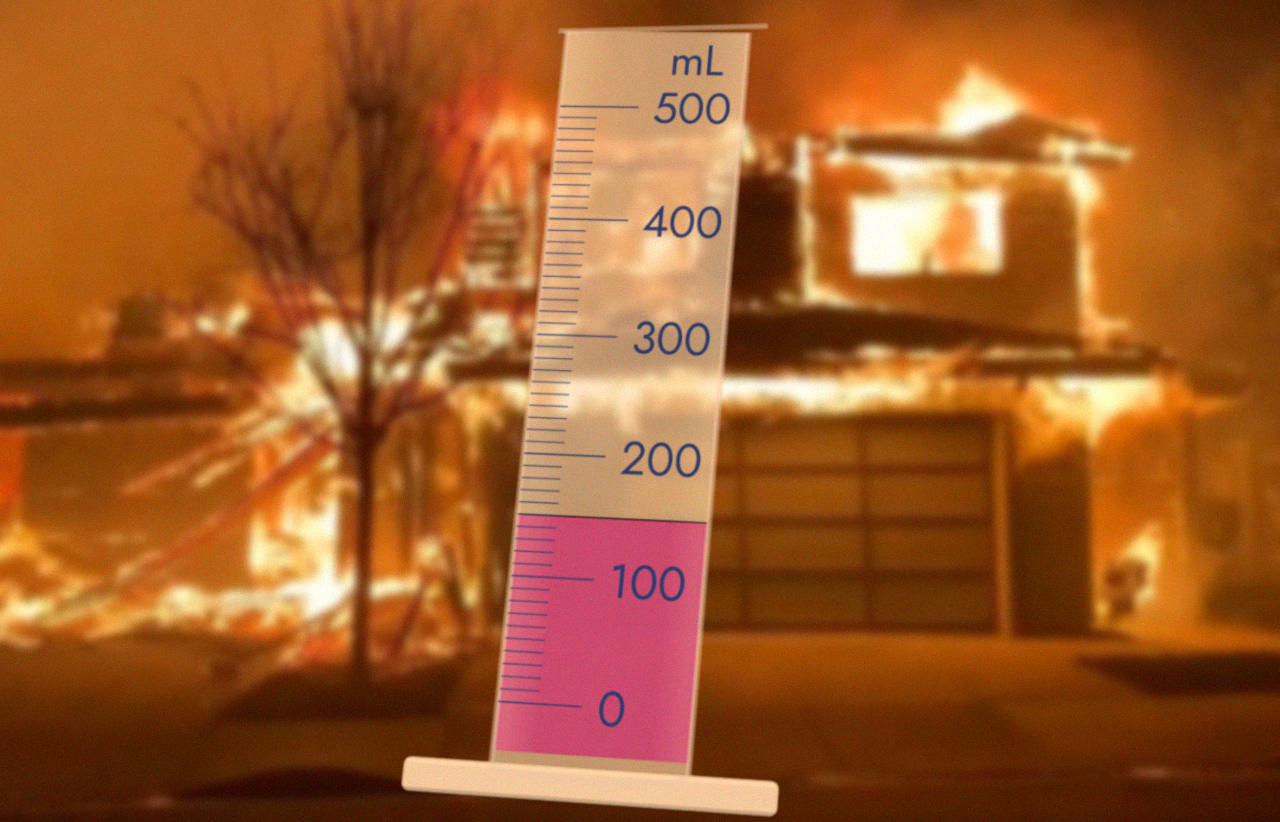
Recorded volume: 150 mL
